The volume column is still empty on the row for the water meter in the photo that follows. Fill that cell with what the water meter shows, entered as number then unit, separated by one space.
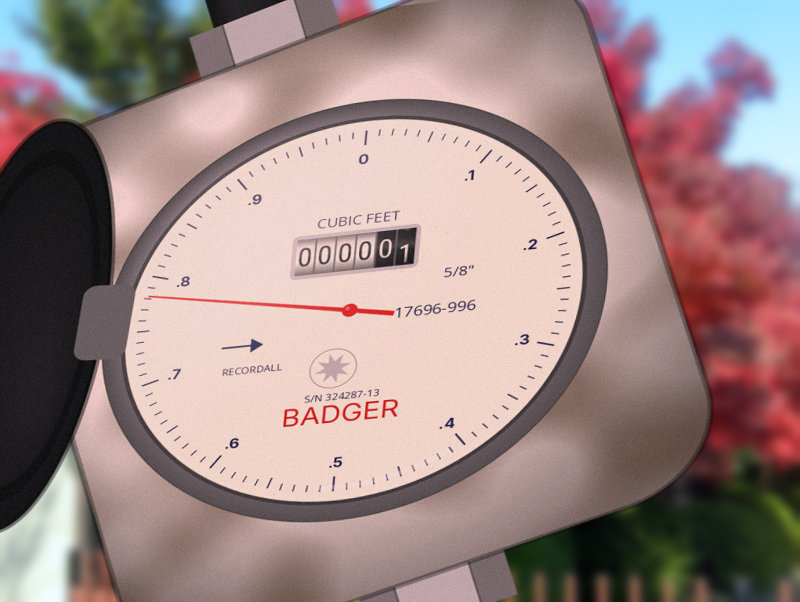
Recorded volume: 0.78 ft³
